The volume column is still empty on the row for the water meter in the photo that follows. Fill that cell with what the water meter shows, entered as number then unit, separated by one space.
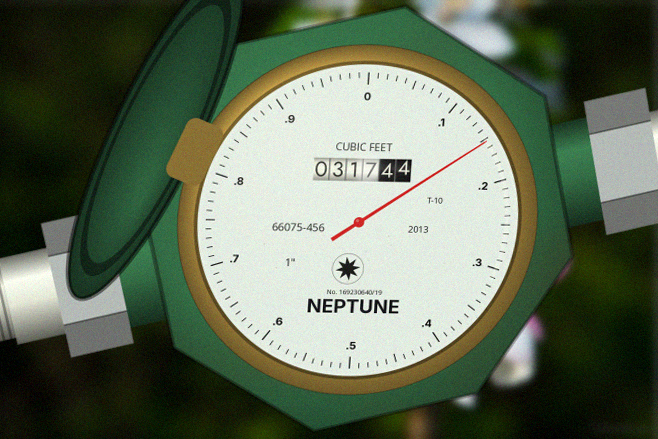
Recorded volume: 31744.15 ft³
